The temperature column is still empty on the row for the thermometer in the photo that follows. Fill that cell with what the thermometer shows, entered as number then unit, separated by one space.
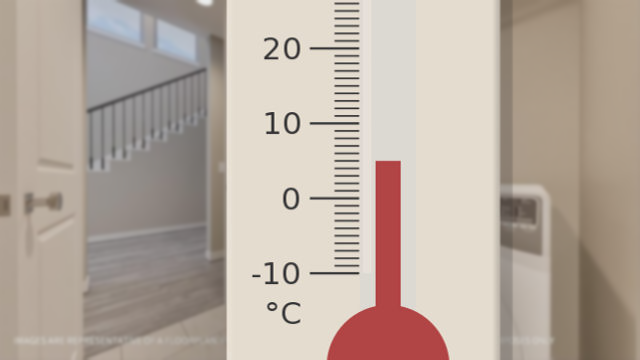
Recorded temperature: 5 °C
